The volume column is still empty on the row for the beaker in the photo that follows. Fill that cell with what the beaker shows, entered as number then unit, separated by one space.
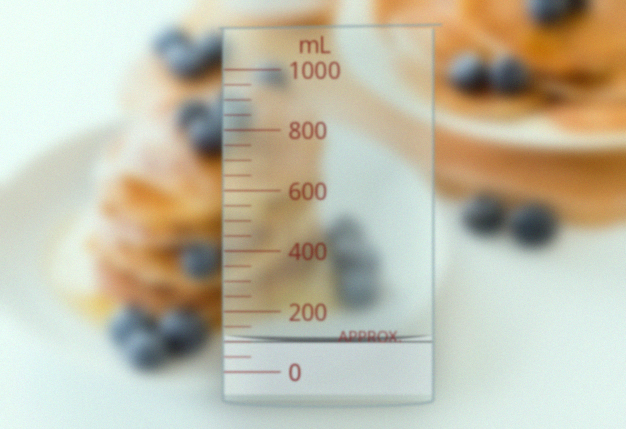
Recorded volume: 100 mL
